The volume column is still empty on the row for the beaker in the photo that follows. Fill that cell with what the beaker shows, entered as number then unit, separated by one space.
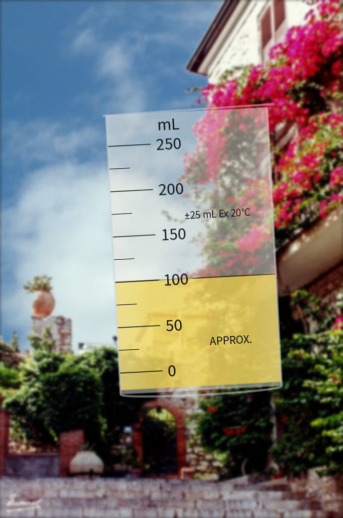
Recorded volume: 100 mL
